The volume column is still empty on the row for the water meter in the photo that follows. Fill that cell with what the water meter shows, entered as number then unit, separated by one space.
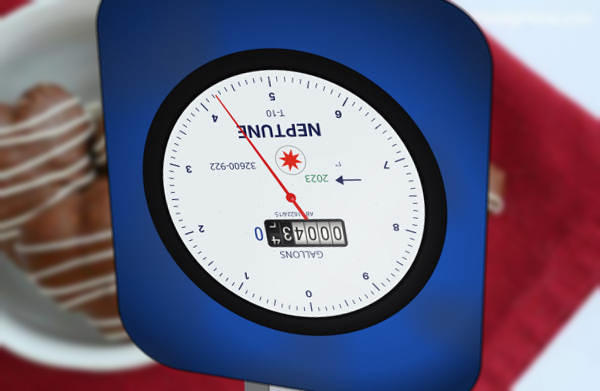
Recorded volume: 4344.2 gal
